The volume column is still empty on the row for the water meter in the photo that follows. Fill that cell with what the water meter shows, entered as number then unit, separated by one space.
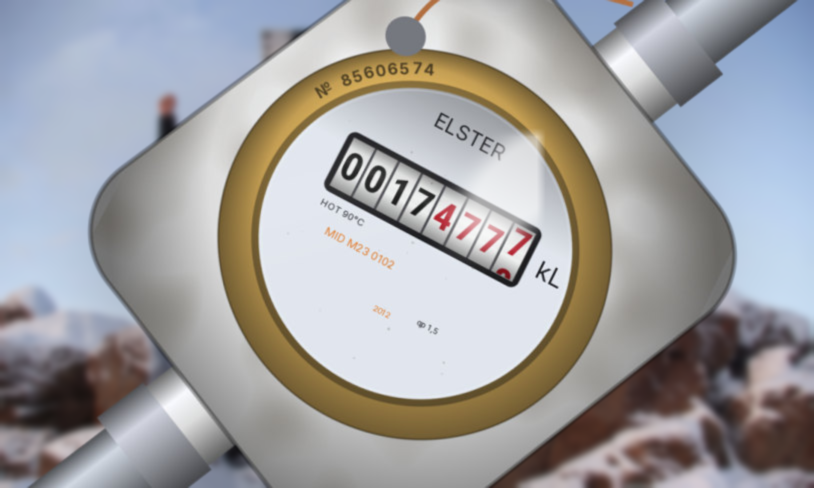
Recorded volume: 17.4777 kL
